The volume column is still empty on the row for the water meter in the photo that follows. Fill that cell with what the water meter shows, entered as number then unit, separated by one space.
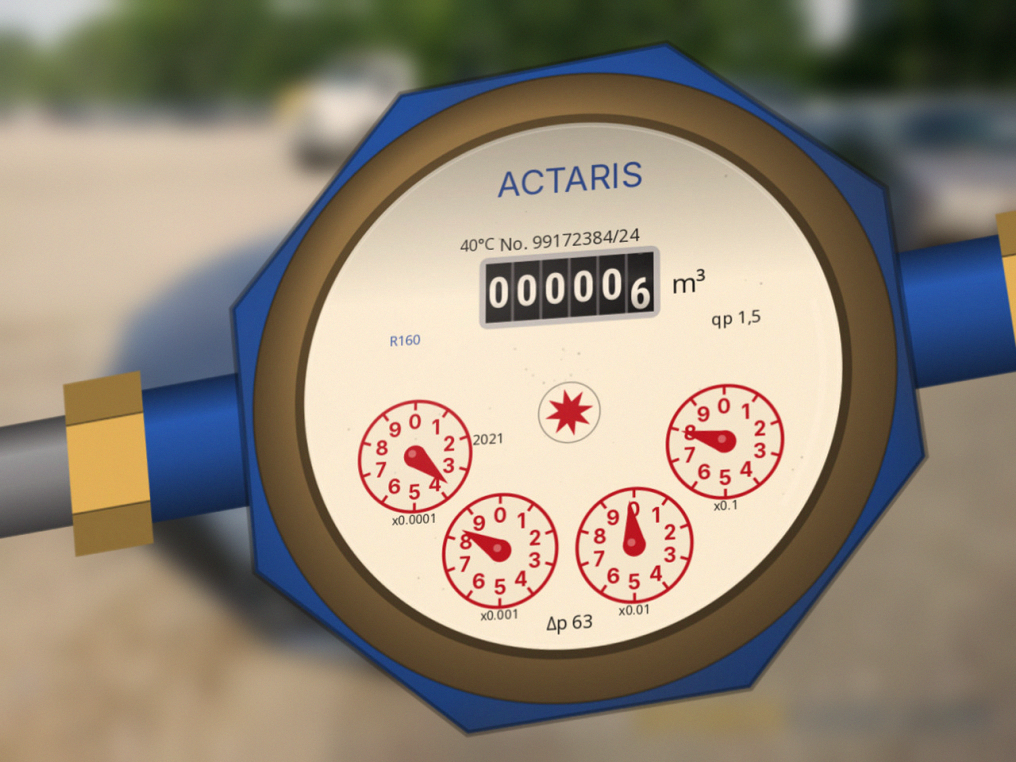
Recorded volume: 5.7983 m³
